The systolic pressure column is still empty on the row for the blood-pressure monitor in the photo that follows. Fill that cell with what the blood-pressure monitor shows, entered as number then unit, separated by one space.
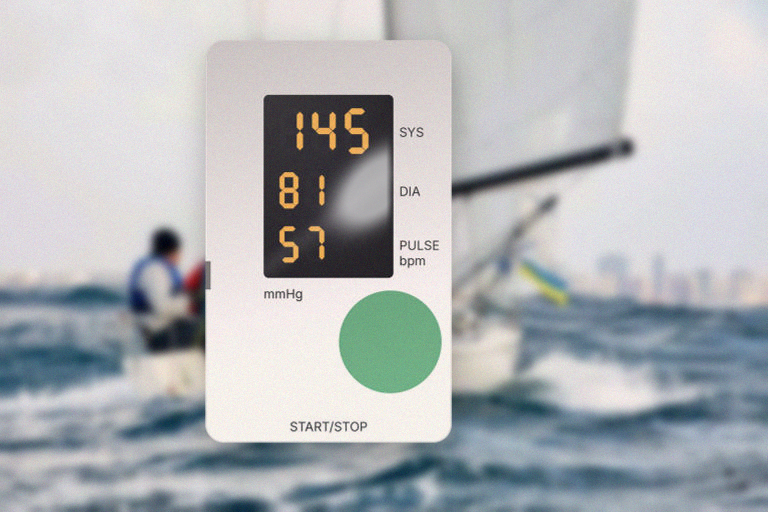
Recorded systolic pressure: 145 mmHg
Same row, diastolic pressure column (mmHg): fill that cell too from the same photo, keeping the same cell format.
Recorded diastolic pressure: 81 mmHg
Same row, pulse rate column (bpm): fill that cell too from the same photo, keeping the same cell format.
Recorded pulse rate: 57 bpm
